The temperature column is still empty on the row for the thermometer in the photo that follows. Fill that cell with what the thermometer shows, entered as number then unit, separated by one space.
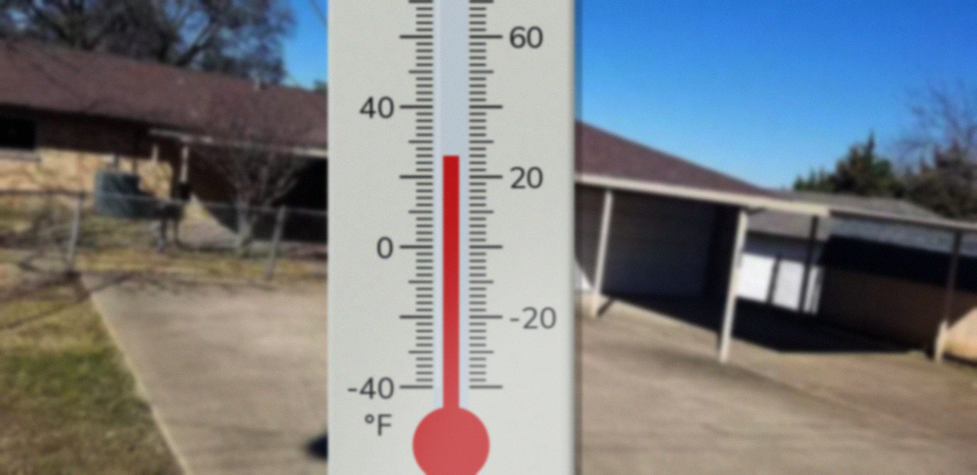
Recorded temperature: 26 °F
